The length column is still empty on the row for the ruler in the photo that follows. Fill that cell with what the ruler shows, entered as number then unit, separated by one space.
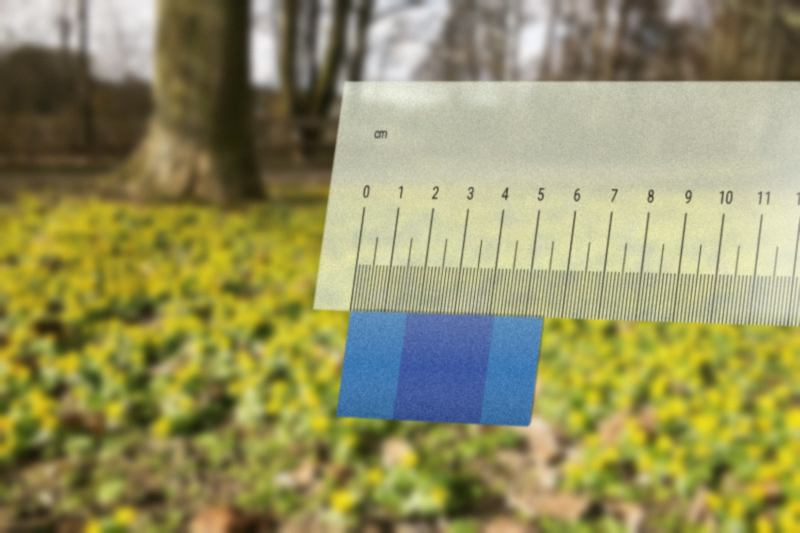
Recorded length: 5.5 cm
